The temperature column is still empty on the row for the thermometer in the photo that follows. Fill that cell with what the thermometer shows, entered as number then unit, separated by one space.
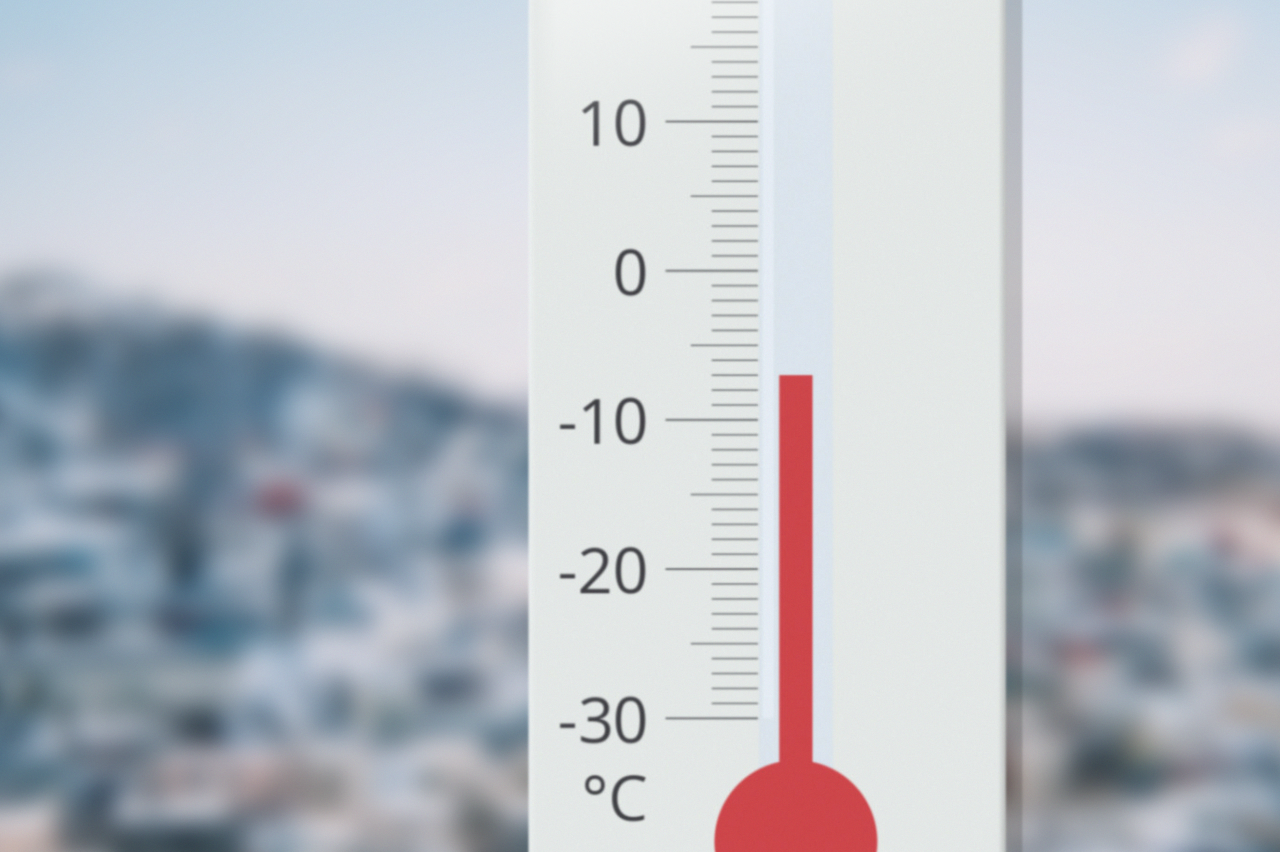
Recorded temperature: -7 °C
